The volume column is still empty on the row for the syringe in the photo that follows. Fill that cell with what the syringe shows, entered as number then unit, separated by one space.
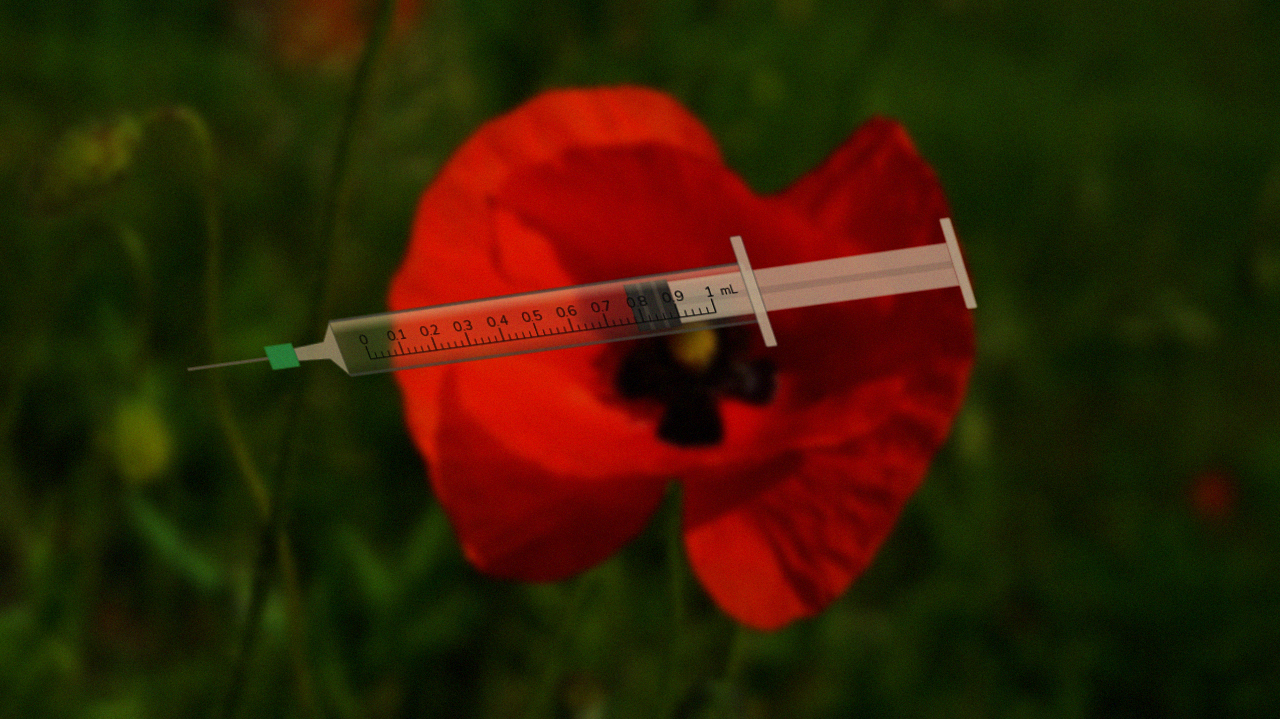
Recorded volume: 0.78 mL
